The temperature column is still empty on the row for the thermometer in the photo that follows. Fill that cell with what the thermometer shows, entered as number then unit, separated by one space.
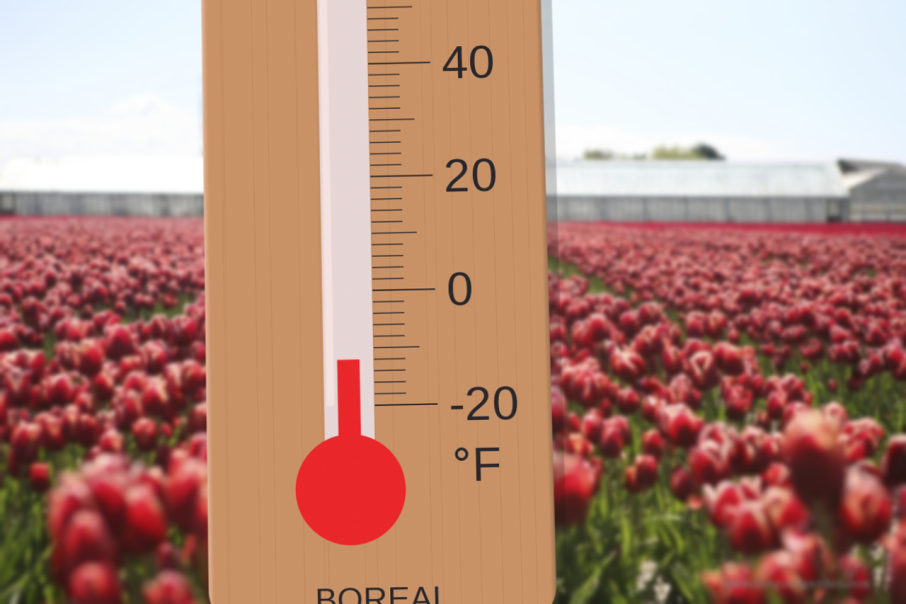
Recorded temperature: -12 °F
